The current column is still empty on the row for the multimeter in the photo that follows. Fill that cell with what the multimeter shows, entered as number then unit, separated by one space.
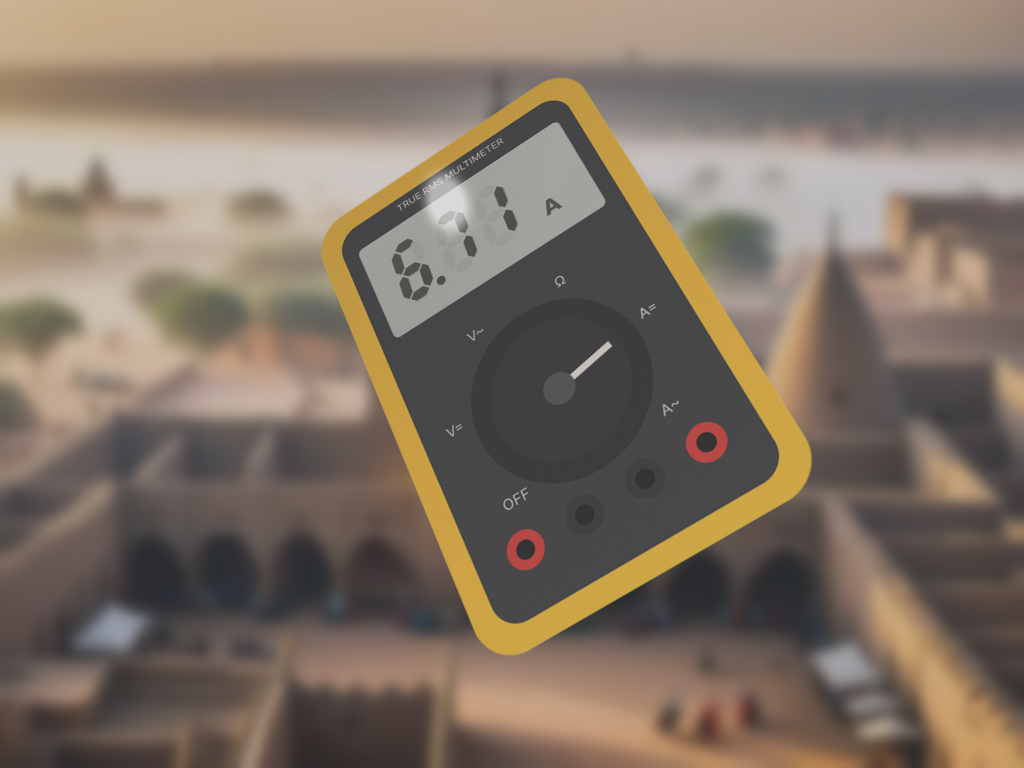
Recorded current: 6.71 A
